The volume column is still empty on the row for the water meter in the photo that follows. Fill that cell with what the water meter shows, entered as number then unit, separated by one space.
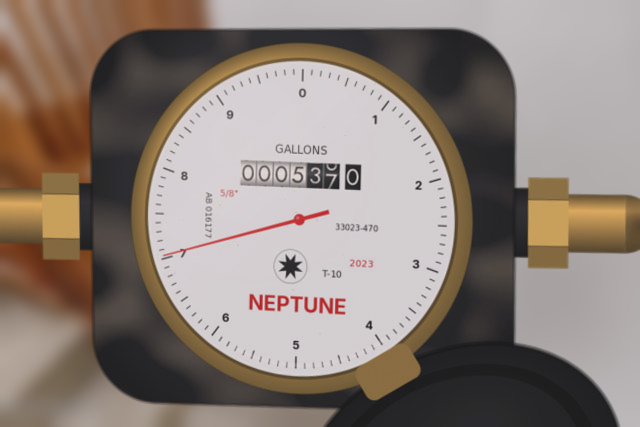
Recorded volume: 5367.0 gal
